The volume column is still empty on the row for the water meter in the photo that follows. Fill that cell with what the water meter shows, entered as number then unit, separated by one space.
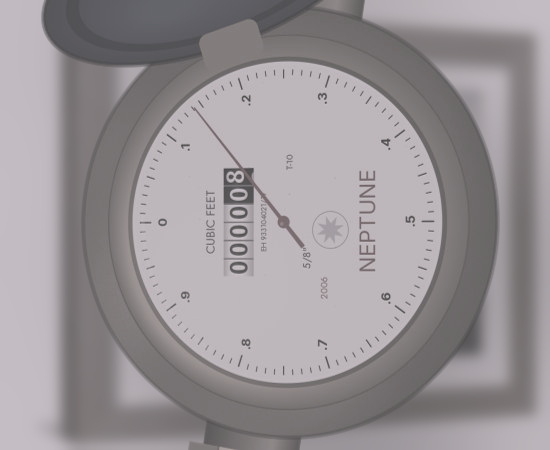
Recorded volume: 8.14 ft³
